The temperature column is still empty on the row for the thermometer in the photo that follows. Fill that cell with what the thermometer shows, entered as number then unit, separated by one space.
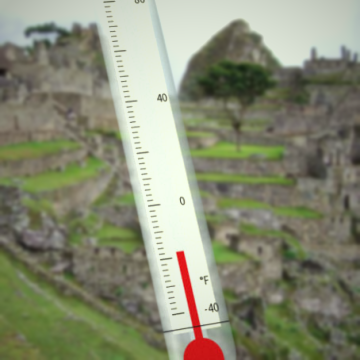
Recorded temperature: -18 °F
